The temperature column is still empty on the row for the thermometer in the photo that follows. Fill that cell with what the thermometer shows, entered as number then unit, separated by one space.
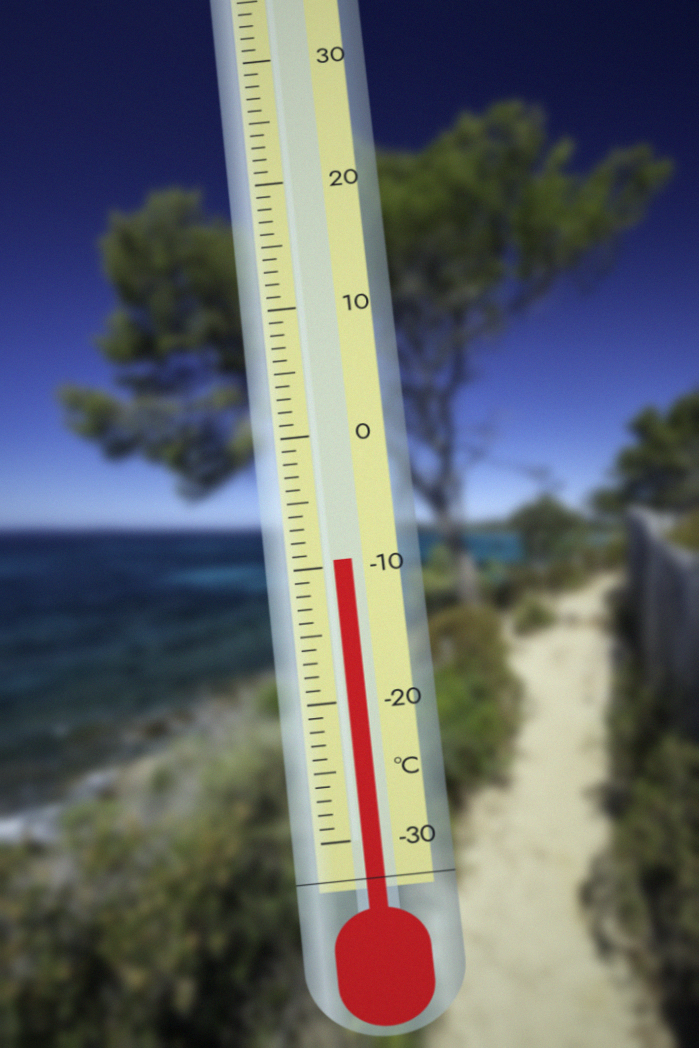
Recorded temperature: -9.5 °C
